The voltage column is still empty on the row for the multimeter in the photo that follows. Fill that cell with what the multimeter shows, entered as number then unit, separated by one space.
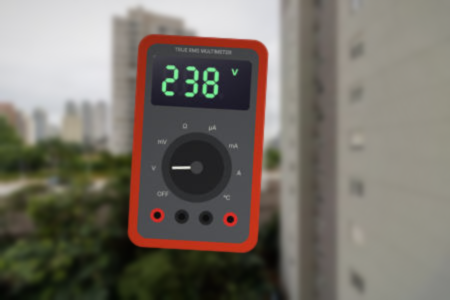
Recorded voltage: 238 V
